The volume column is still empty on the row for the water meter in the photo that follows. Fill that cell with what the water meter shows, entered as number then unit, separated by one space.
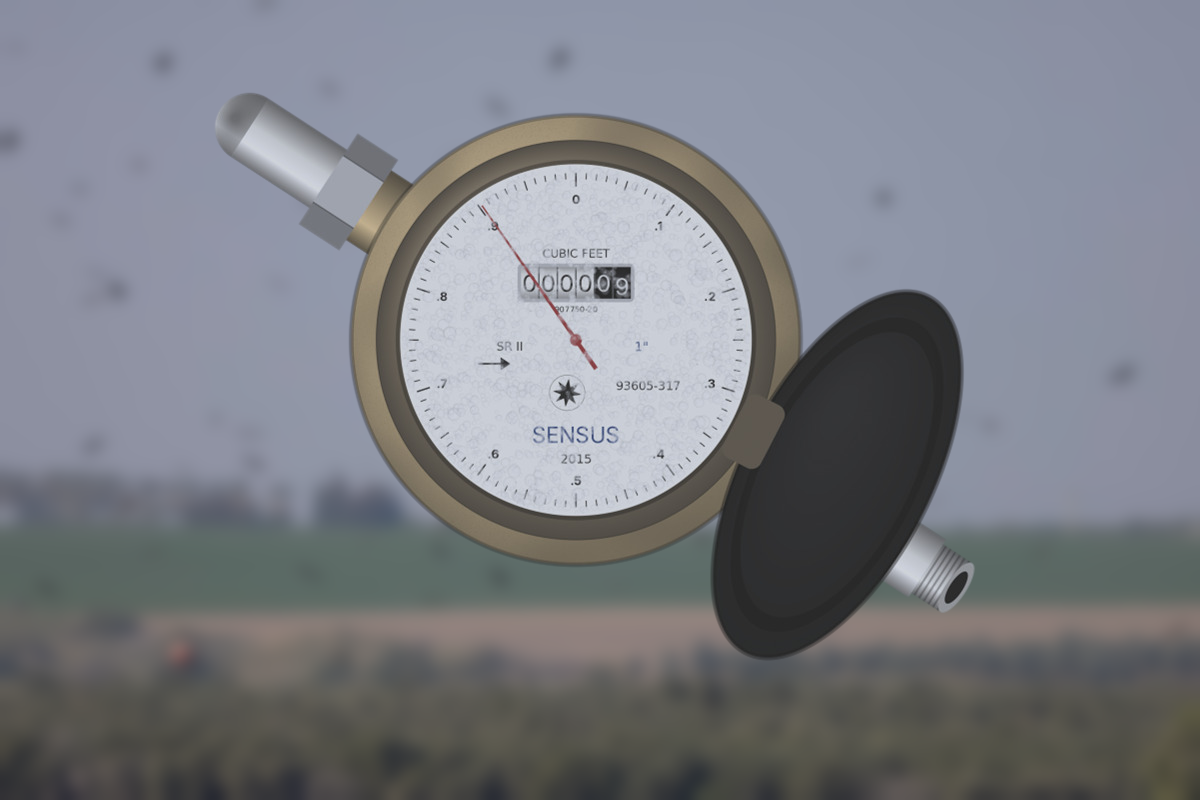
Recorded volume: 8.90 ft³
